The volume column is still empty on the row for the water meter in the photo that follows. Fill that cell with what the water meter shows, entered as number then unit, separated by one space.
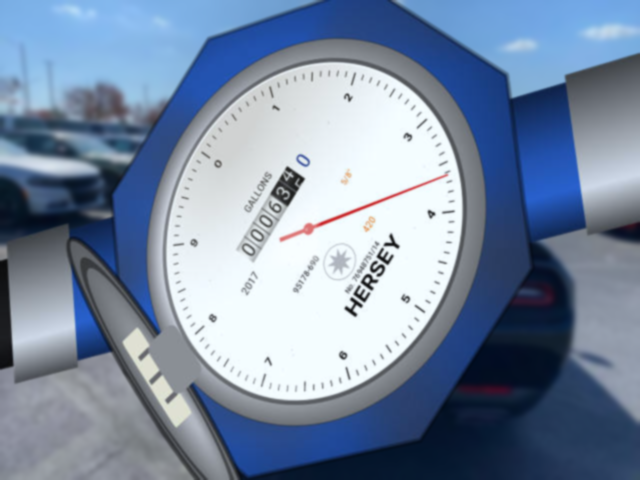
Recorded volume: 6343.6 gal
